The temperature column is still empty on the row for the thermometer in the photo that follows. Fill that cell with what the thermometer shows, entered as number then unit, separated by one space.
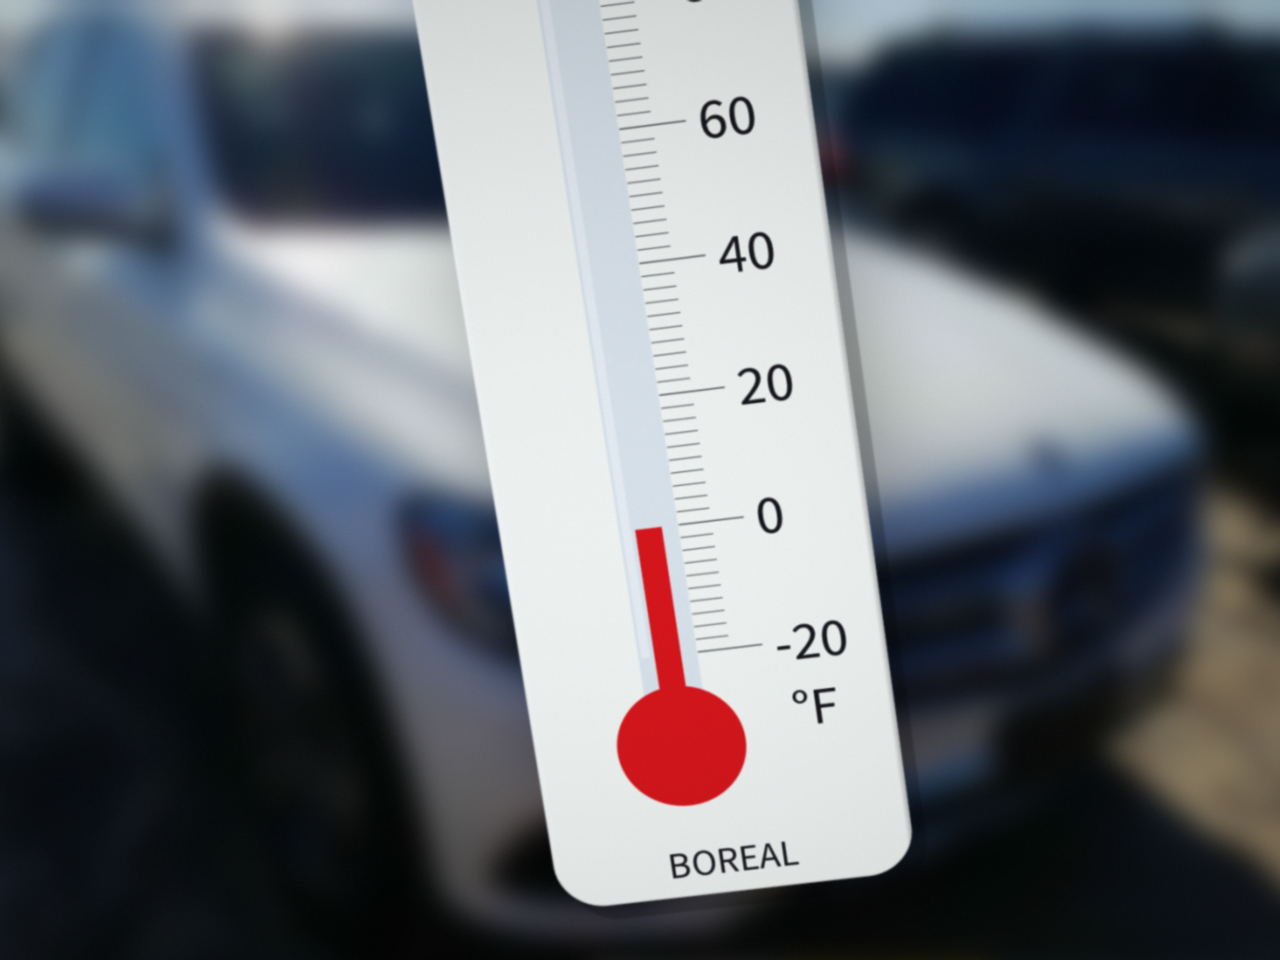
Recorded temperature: 0 °F
